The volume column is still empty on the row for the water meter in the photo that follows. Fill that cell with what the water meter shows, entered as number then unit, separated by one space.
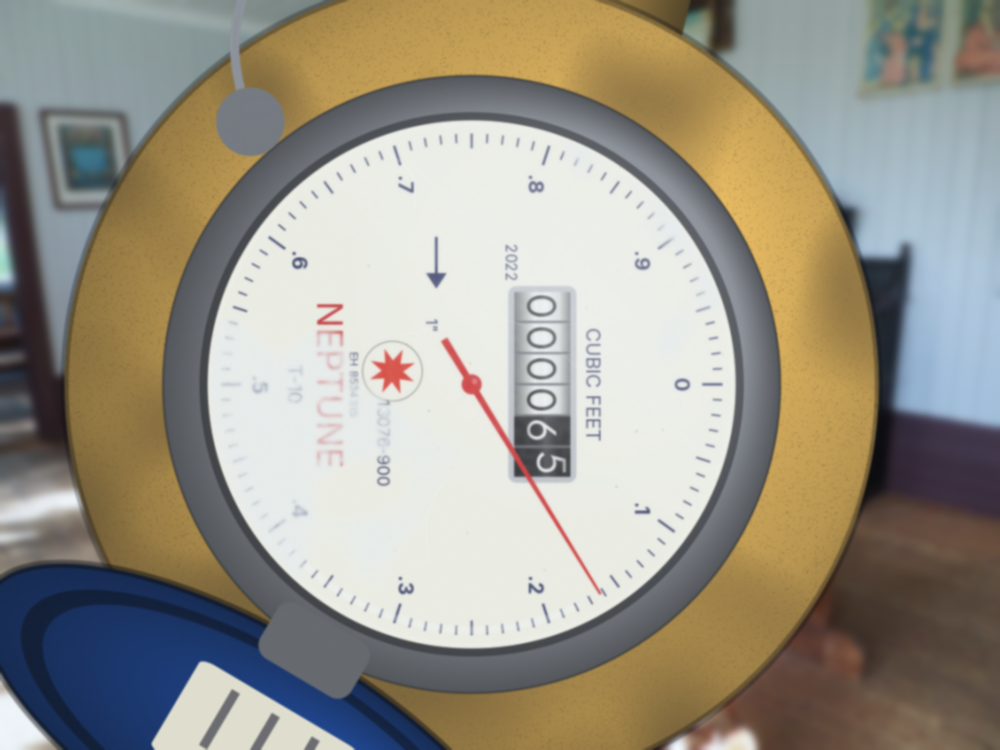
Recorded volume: 65.16 ft³
